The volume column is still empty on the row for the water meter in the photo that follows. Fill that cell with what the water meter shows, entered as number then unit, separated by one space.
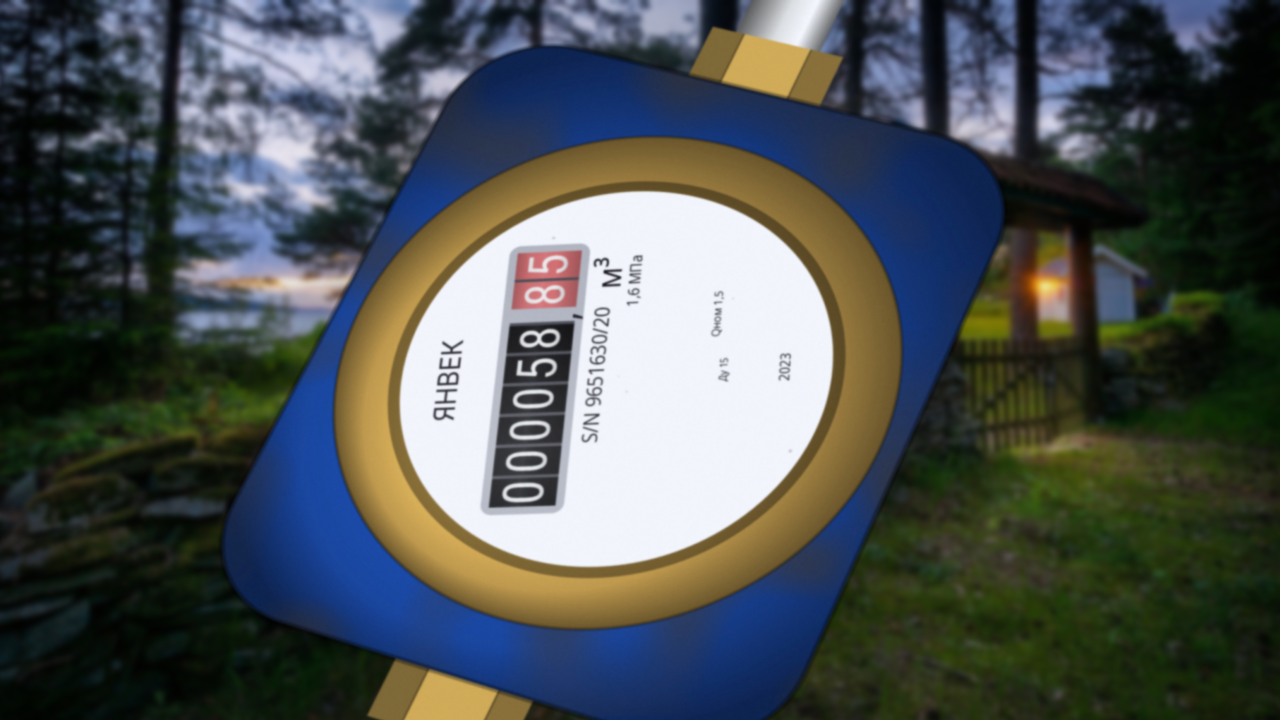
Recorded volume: 58.85 m³
